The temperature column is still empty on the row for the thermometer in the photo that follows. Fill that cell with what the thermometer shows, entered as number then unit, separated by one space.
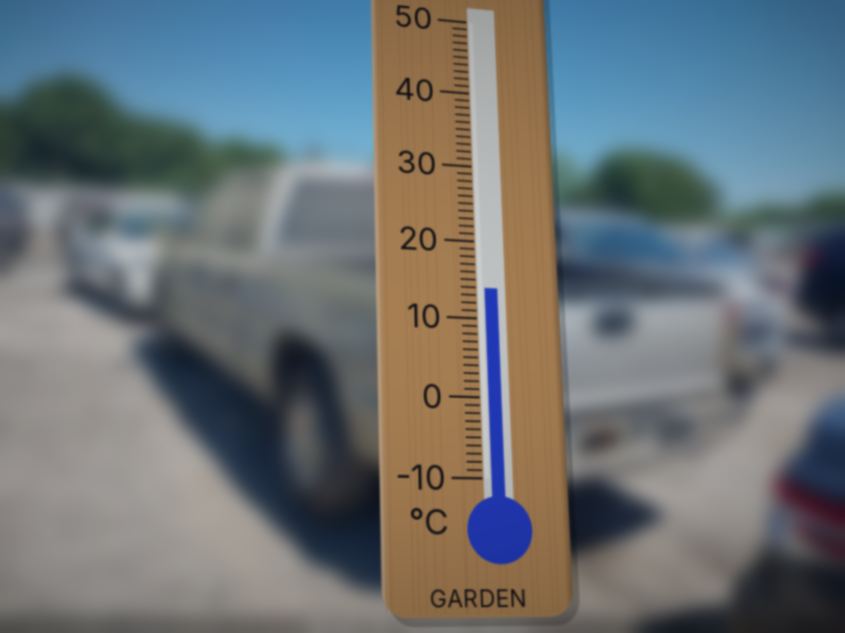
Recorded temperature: 14 °C
